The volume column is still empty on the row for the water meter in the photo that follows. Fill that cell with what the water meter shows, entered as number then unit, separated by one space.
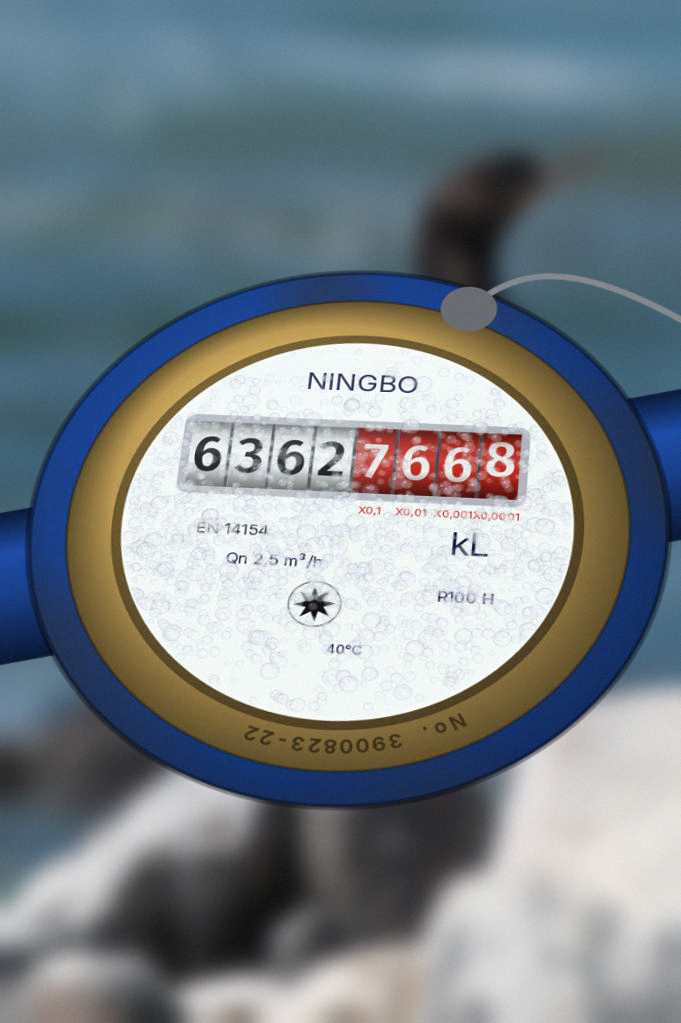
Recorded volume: 6362.7668 kL
